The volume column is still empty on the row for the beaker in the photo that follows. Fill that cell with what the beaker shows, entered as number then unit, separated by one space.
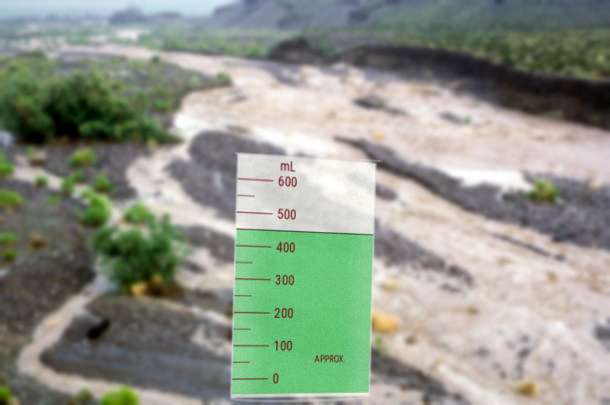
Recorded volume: 450 mL
